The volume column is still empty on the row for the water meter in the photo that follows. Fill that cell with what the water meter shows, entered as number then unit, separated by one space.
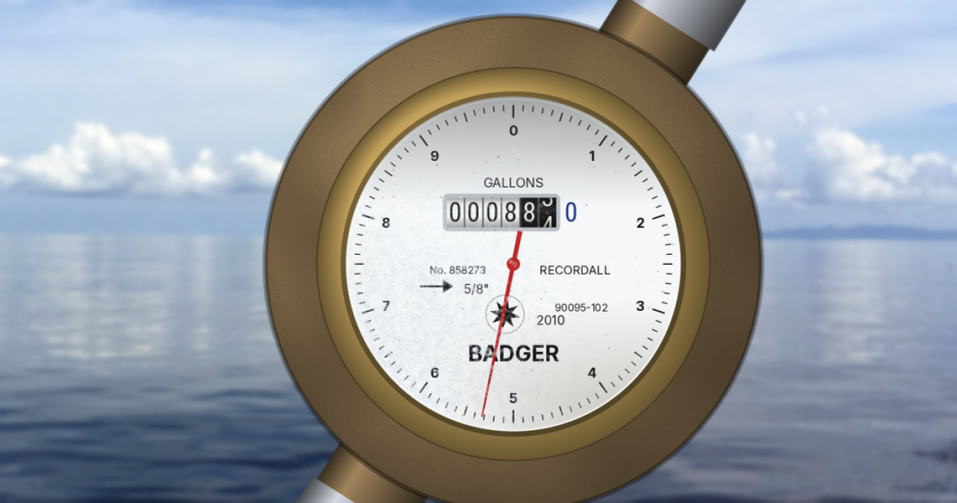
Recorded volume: 8835.3 gal
